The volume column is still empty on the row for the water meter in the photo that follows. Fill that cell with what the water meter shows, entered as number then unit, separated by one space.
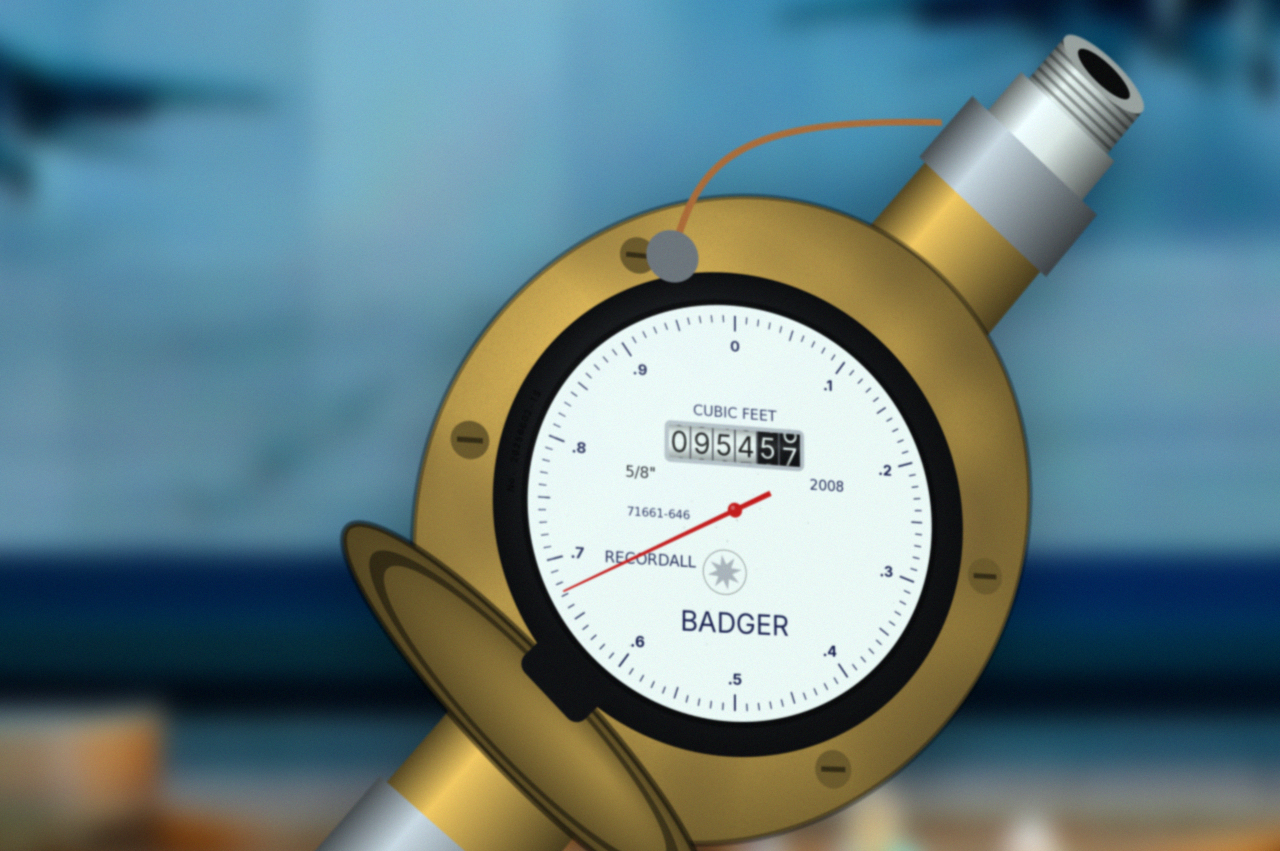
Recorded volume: 95456.67 ft³
